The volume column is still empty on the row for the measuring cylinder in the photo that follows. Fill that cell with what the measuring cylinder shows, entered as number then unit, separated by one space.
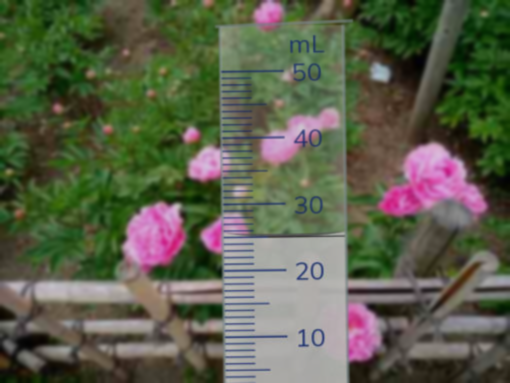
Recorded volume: 25 mL
